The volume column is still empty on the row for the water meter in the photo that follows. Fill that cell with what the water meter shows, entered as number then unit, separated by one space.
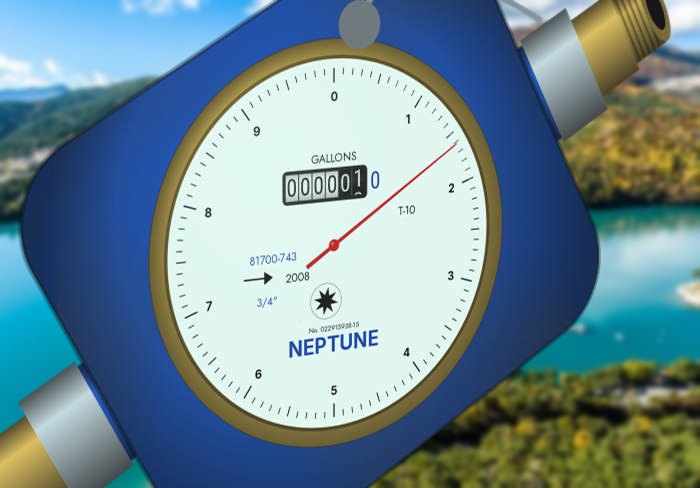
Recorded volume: 11.6 gal
